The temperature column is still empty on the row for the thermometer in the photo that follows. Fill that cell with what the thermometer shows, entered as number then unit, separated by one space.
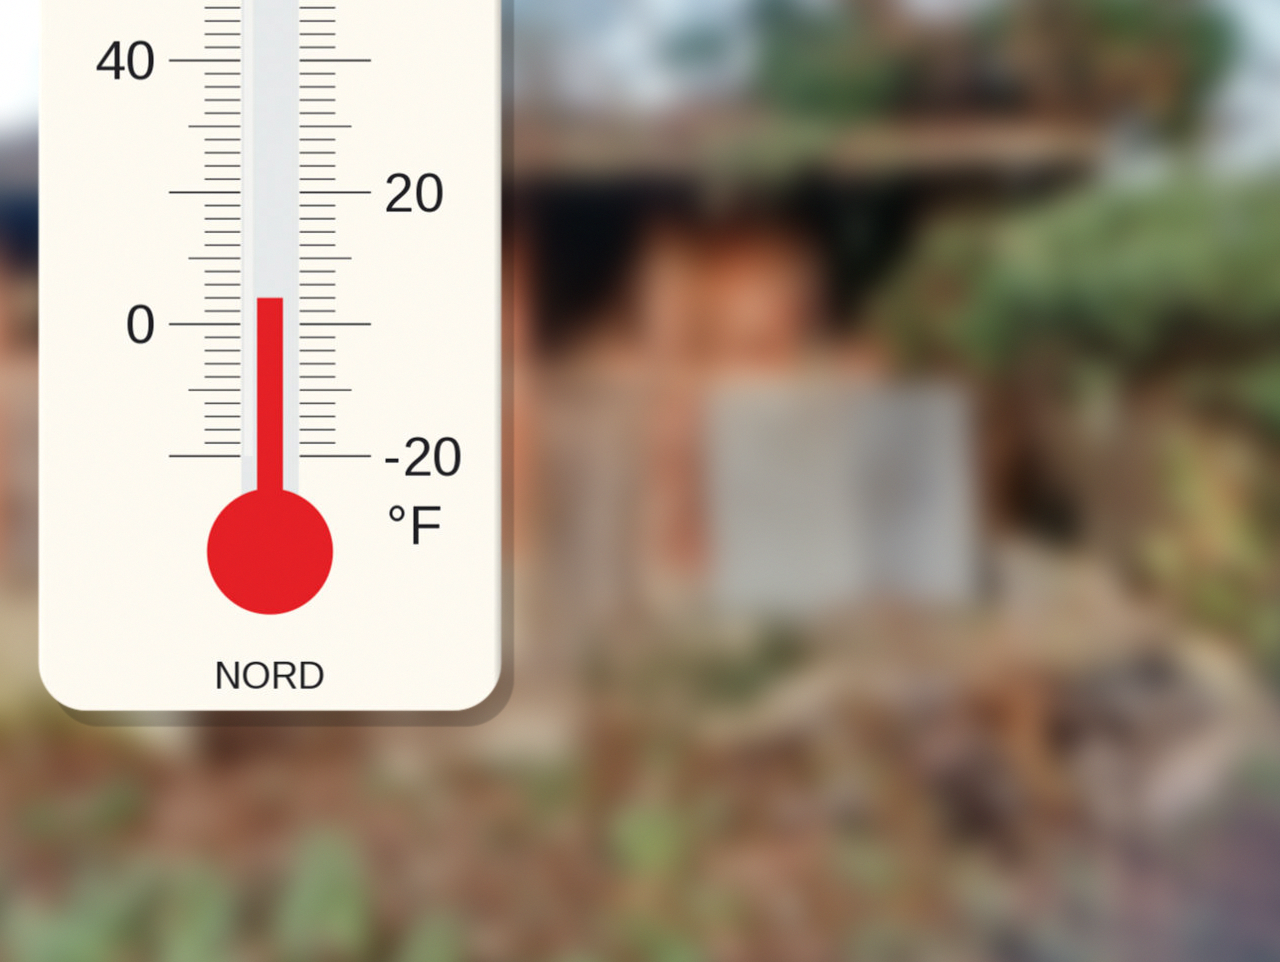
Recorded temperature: 4 °F
